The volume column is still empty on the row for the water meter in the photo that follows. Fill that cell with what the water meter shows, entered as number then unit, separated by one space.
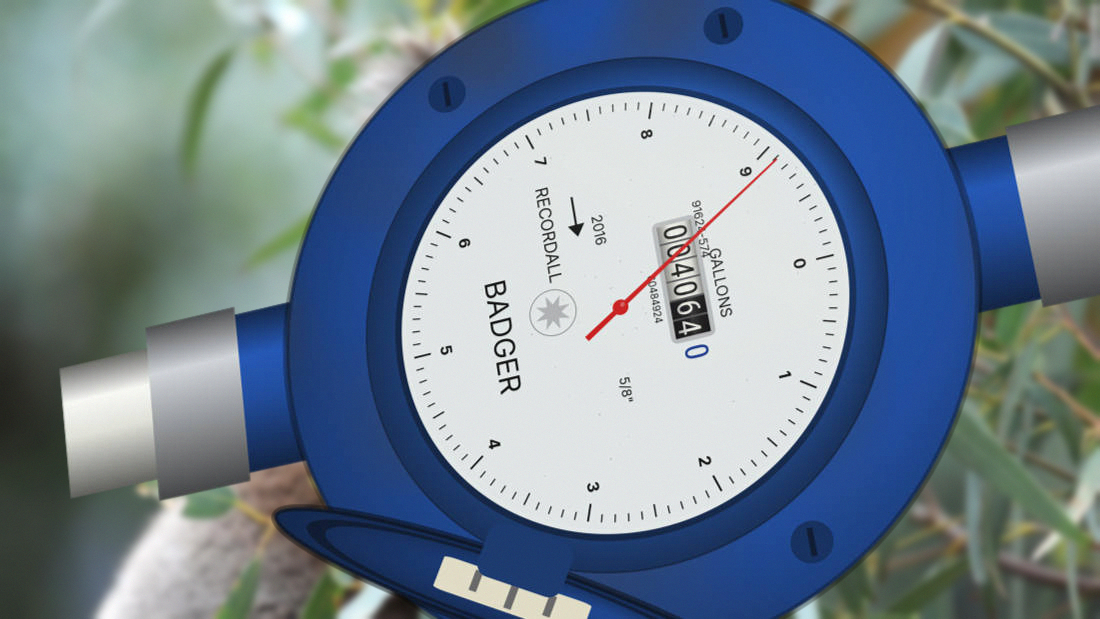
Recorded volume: 40639.1 gal
